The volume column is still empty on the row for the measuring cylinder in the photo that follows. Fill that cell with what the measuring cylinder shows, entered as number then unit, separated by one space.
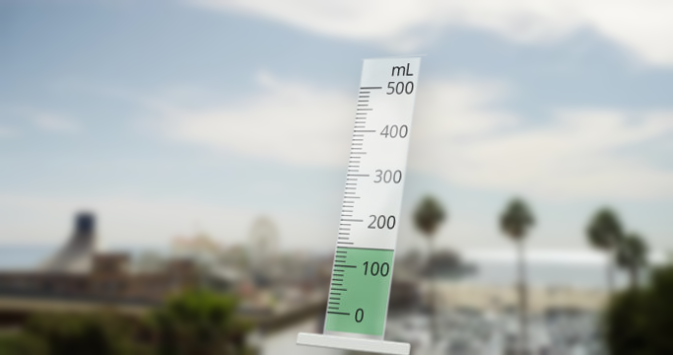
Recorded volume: 140 mL
